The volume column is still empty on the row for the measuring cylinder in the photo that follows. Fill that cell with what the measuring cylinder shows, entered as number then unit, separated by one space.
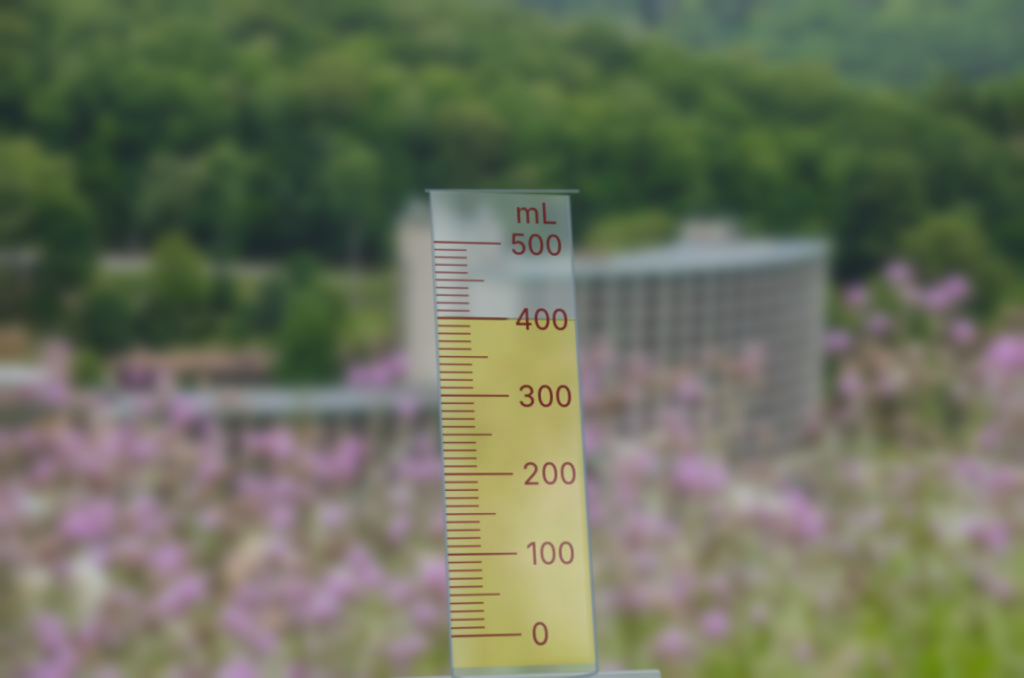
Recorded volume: 400 mL
